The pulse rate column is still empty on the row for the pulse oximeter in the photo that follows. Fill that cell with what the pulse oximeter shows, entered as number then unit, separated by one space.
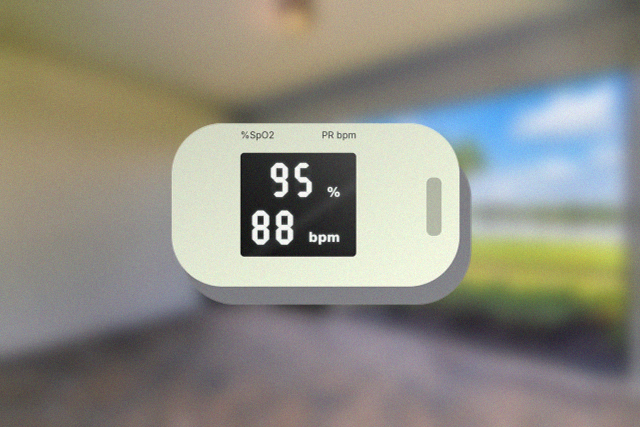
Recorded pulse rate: 88 bpm
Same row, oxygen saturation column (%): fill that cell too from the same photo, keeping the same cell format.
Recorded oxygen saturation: 95 %
